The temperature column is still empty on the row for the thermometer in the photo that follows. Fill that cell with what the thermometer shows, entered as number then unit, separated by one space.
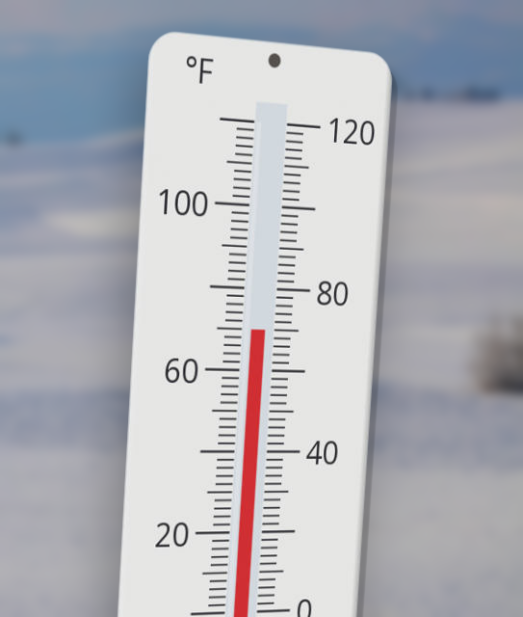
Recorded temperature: 70 °F
